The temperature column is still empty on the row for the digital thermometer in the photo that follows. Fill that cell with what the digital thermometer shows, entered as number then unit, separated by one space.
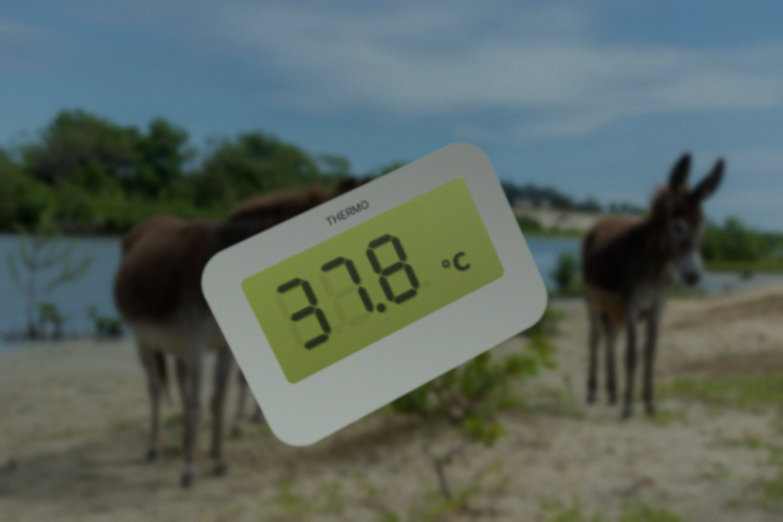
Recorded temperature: 37.8 °C
